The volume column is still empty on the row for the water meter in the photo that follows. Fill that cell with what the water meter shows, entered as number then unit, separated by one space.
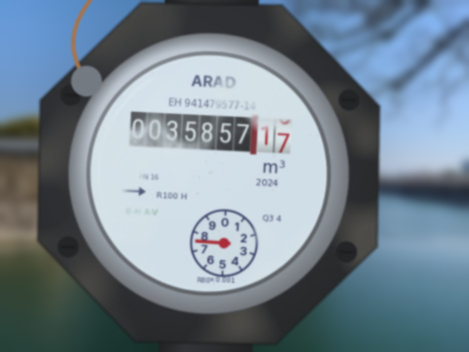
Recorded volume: 35857.167 m³
